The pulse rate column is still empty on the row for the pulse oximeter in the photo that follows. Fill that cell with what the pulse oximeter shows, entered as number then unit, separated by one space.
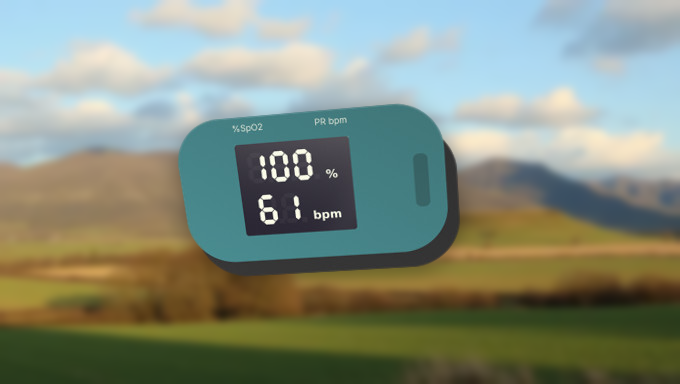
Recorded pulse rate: 61 bpm
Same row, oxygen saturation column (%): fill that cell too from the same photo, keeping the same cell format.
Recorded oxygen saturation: 100 %
